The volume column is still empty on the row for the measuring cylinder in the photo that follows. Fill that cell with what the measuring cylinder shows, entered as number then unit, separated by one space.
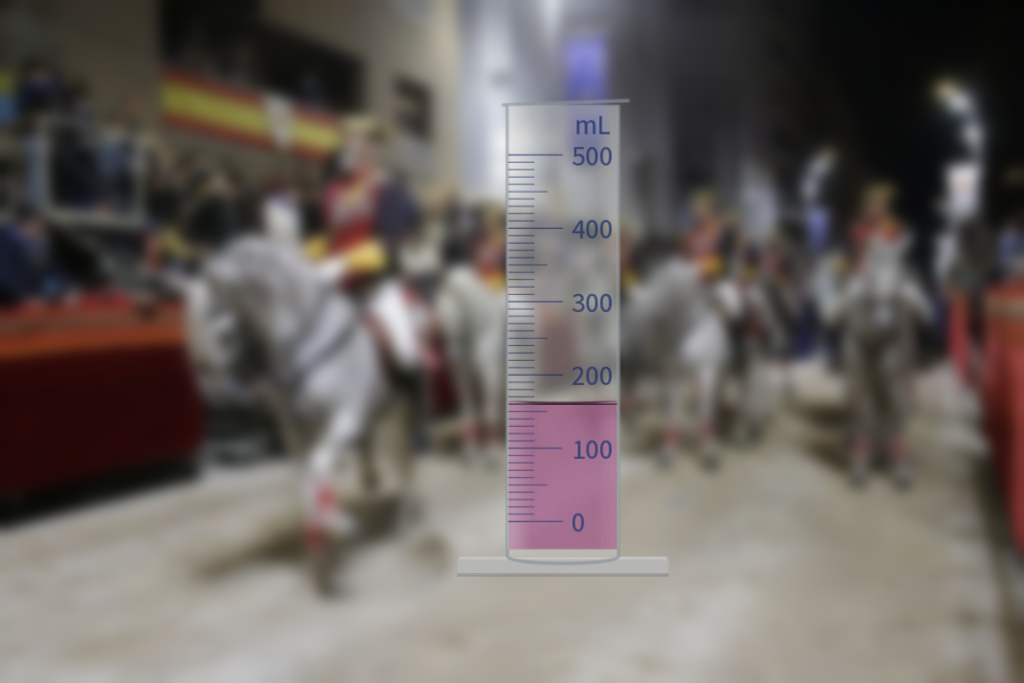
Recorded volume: 160 mL
